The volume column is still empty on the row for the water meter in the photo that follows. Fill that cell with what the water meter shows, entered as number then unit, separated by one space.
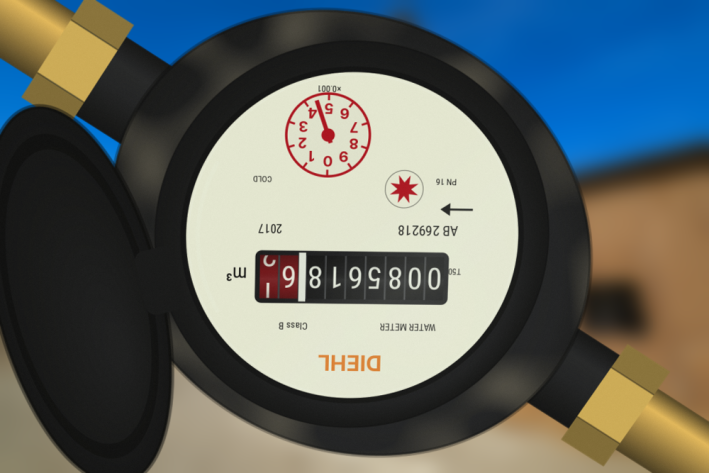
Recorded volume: 85618.614 m³
